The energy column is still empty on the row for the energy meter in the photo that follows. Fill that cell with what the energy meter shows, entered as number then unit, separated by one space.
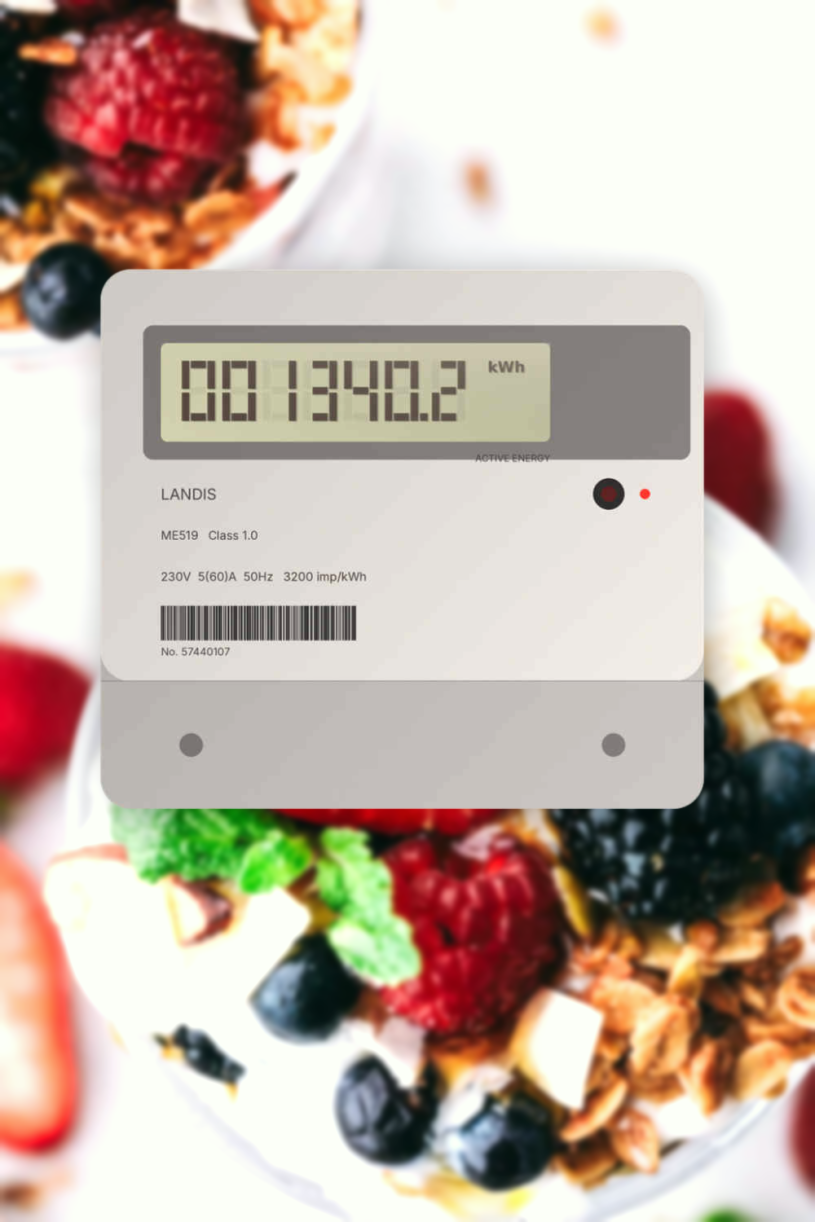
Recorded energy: 1340.2 kWh
